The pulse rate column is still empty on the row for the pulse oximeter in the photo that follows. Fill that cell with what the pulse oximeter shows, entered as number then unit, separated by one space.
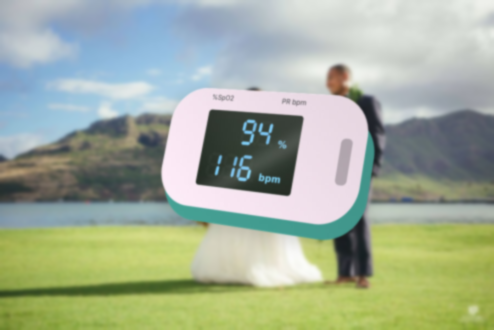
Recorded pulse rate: 116 bpm
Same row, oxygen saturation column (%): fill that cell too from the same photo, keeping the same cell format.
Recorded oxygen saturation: 94 %
